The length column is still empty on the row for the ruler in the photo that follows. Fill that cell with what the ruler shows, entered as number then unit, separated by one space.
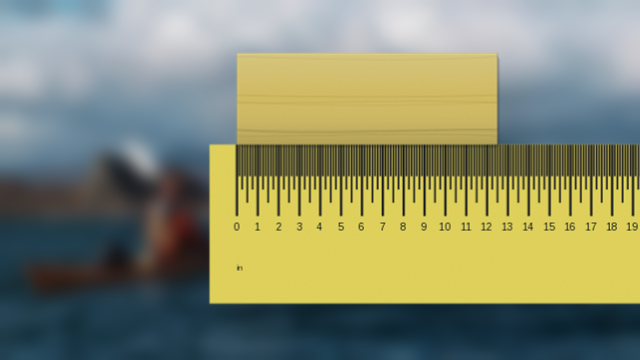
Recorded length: 12.5 in
